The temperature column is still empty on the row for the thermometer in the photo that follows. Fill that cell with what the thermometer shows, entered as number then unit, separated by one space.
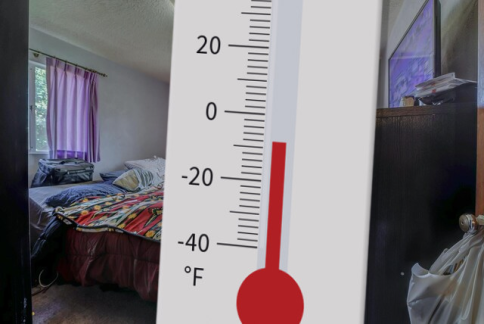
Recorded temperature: -8 °F
